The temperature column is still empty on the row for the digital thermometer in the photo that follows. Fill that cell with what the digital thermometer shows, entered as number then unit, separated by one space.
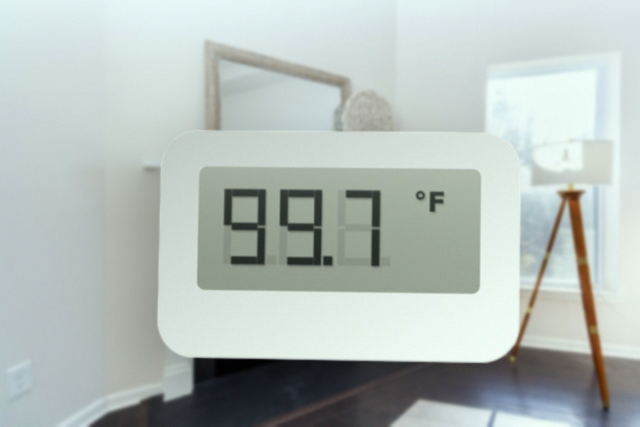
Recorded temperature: 99.7 °F
